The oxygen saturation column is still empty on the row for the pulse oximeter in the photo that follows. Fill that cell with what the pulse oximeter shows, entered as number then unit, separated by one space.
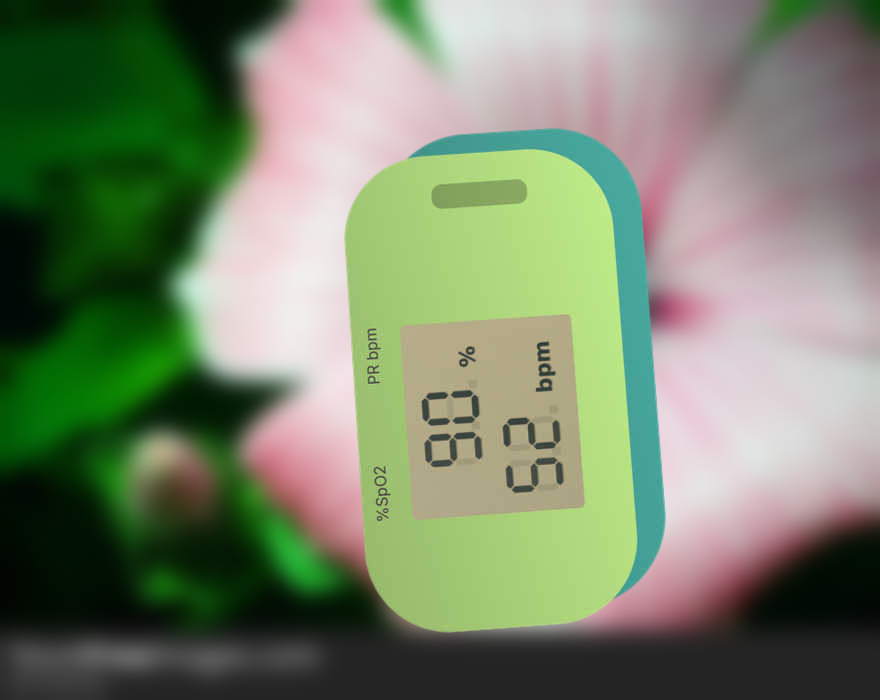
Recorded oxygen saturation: 90 %
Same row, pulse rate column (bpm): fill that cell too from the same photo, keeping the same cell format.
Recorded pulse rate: 52 bpm
